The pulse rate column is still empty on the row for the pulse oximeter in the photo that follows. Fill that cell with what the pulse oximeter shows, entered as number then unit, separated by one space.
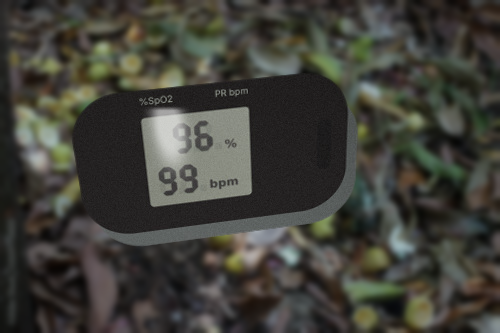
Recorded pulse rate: 99 bpm
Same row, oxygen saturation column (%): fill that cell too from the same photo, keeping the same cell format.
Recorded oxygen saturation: 96 %
